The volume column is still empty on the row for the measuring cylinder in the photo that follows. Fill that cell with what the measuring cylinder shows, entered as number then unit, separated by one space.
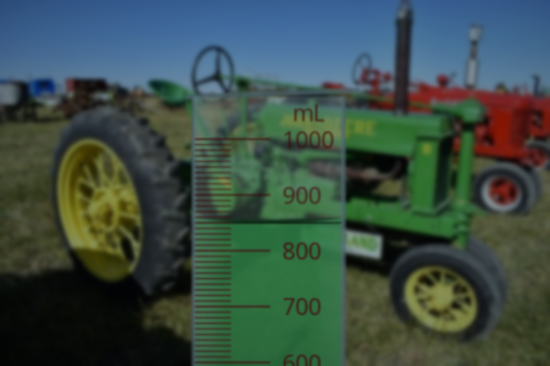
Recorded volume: 850 mL
